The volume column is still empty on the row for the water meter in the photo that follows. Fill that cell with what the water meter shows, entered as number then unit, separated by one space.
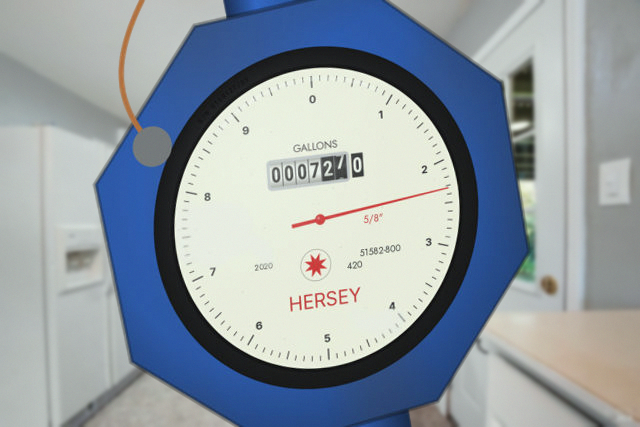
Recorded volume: 7272.3 gal
